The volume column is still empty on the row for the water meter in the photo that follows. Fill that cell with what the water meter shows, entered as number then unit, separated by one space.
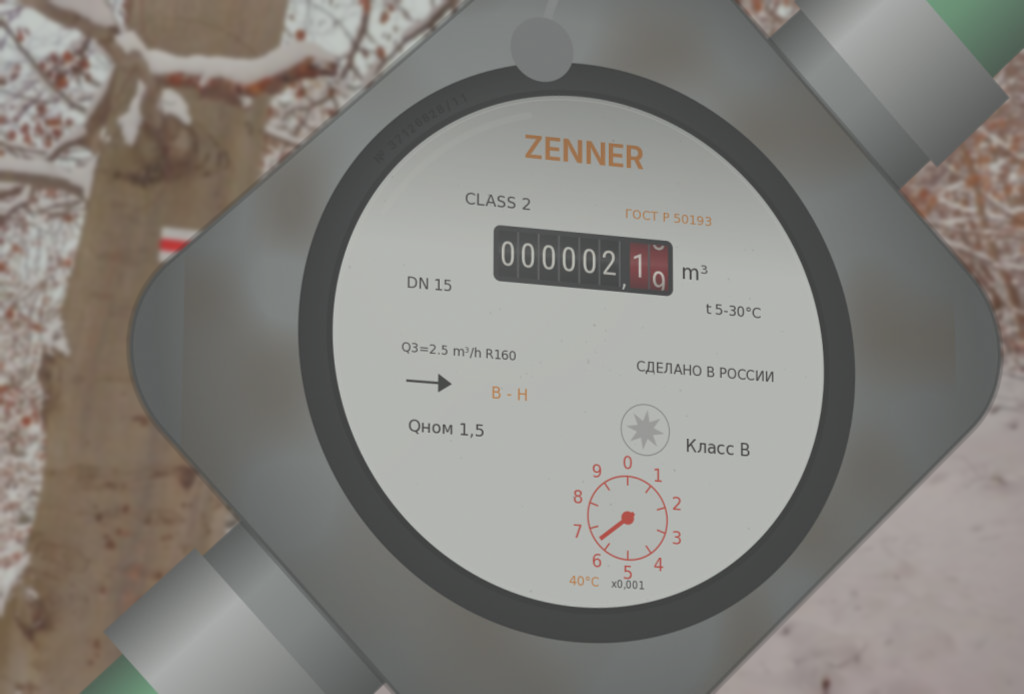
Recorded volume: 2.186 m³
